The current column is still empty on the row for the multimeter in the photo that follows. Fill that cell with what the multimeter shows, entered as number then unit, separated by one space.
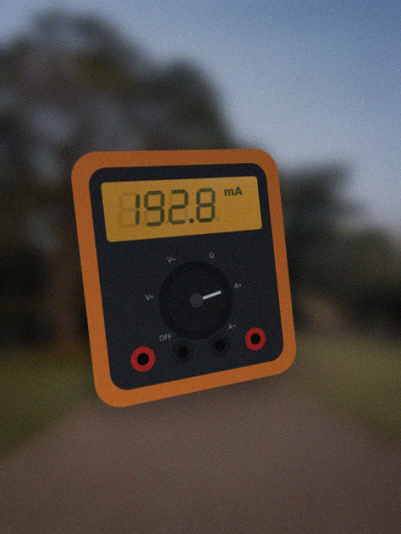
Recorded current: 192.8 mA
